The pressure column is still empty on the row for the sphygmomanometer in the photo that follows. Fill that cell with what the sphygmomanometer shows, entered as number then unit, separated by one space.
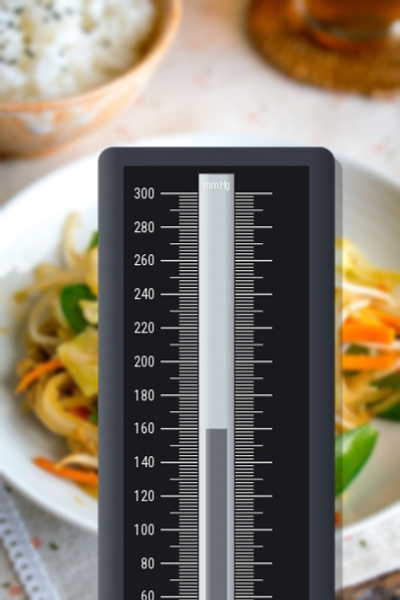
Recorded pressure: 160 mmHg
